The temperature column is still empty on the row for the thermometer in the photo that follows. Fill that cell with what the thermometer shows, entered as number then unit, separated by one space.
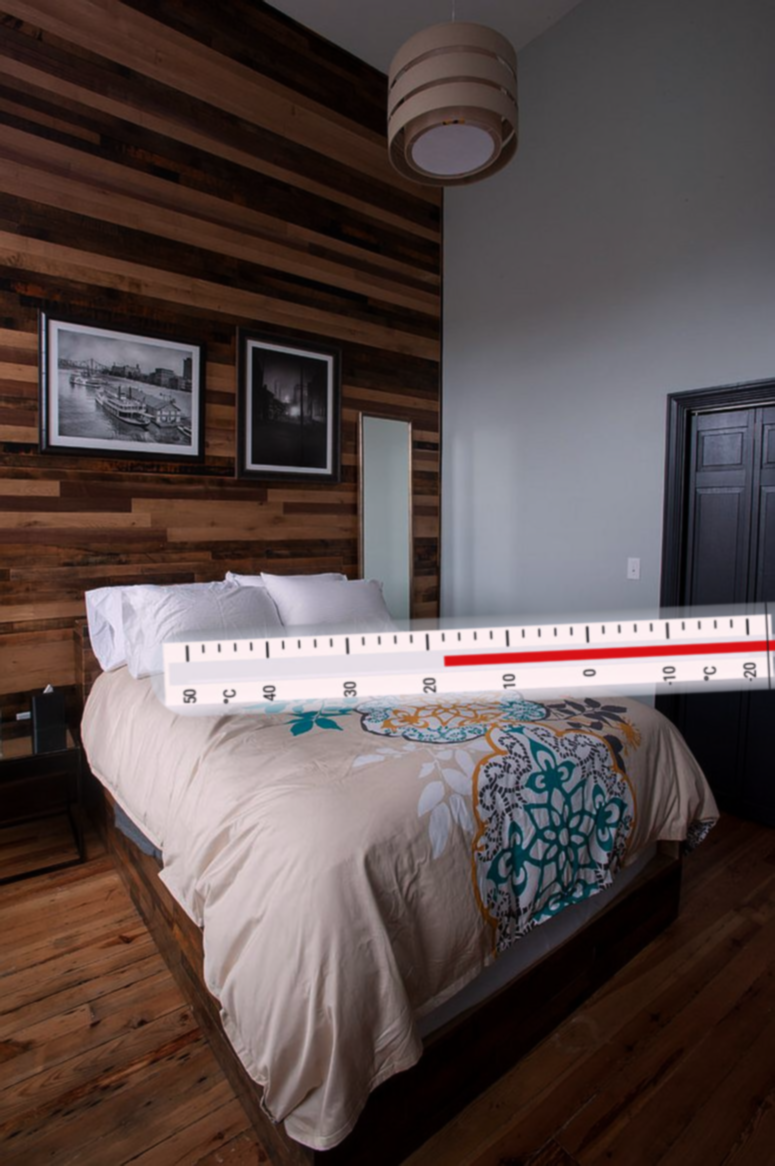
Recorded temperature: 18 °C
